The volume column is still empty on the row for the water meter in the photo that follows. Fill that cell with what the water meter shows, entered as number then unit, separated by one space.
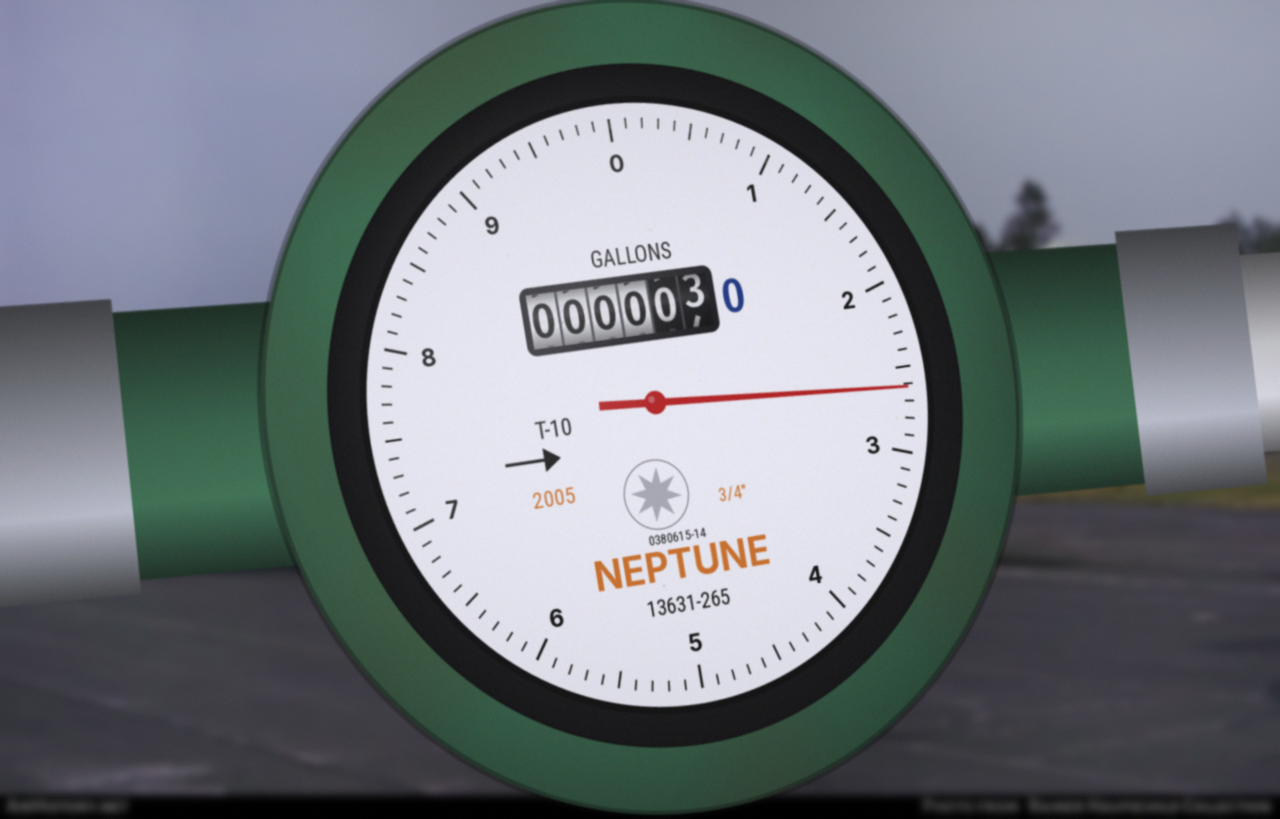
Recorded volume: 32.6 gal
